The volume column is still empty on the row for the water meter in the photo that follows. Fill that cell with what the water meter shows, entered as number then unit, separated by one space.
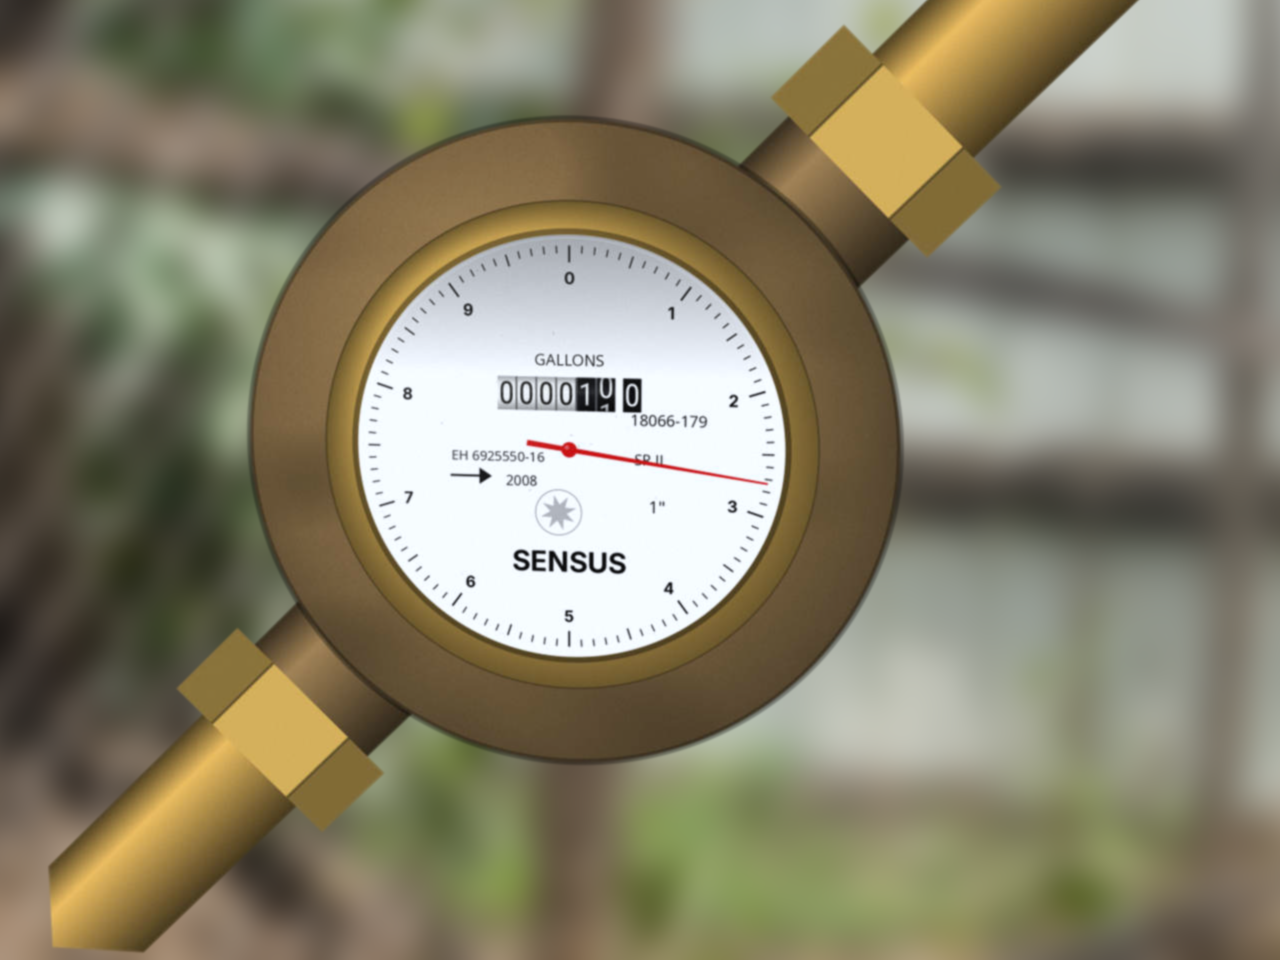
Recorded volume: 102.7 gal
